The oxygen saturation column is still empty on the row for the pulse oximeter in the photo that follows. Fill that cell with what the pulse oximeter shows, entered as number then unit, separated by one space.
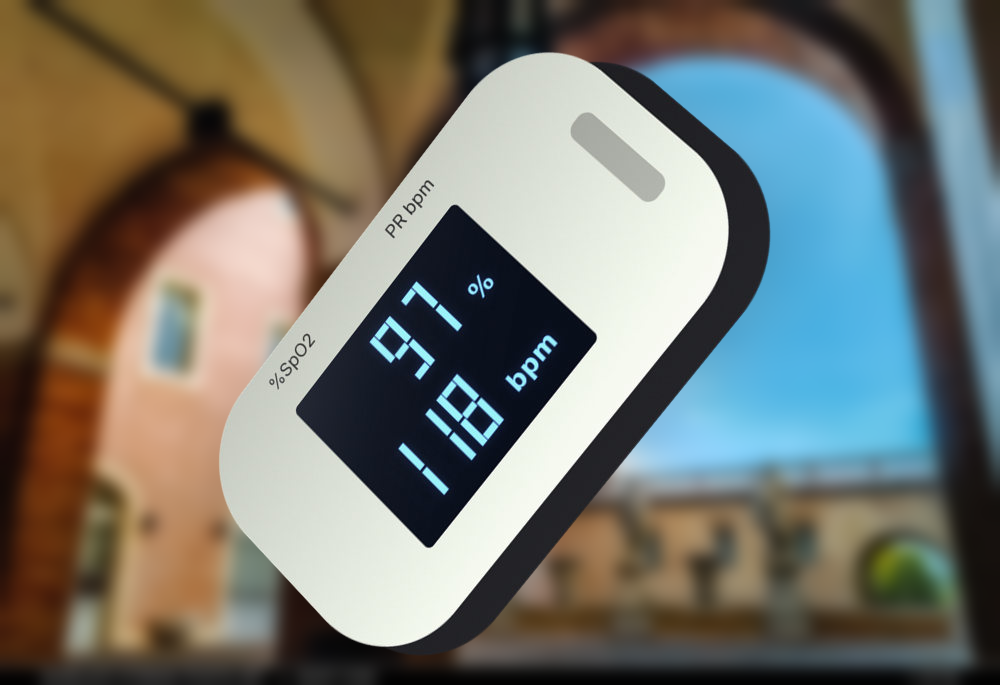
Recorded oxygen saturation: 97 %
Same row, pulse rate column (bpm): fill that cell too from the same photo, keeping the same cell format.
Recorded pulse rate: 118 bpm
